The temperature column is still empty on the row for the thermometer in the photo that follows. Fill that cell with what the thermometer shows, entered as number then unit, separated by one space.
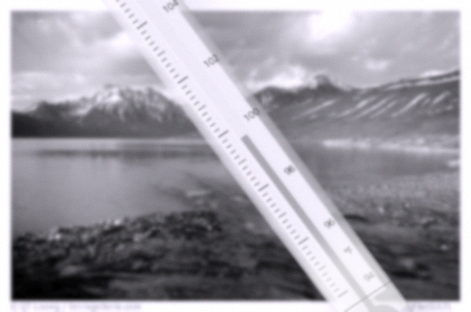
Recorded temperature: 99.6 °F
